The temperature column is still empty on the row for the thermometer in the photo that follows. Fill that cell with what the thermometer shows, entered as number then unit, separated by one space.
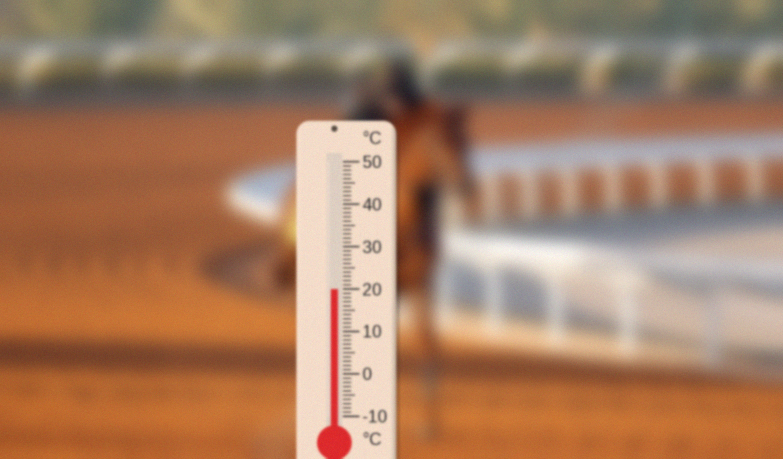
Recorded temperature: 20 °C
